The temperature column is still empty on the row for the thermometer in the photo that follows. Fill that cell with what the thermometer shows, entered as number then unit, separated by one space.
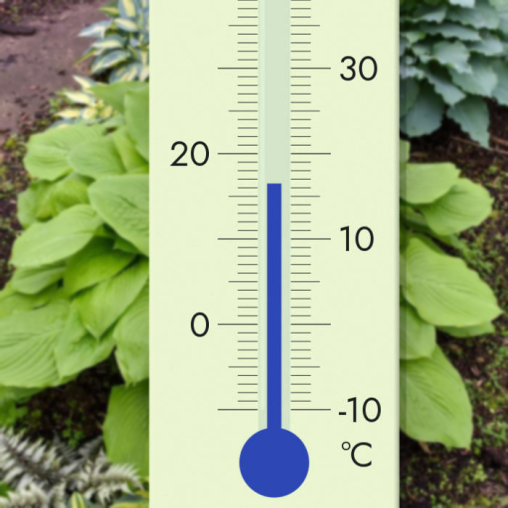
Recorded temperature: 16.5 °C
